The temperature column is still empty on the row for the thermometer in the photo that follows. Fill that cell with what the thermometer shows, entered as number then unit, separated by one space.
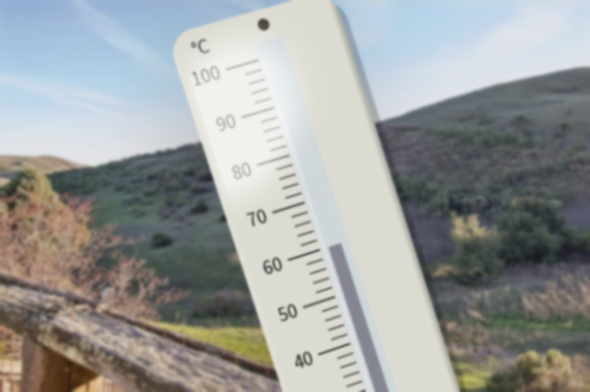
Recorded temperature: 60 °C
